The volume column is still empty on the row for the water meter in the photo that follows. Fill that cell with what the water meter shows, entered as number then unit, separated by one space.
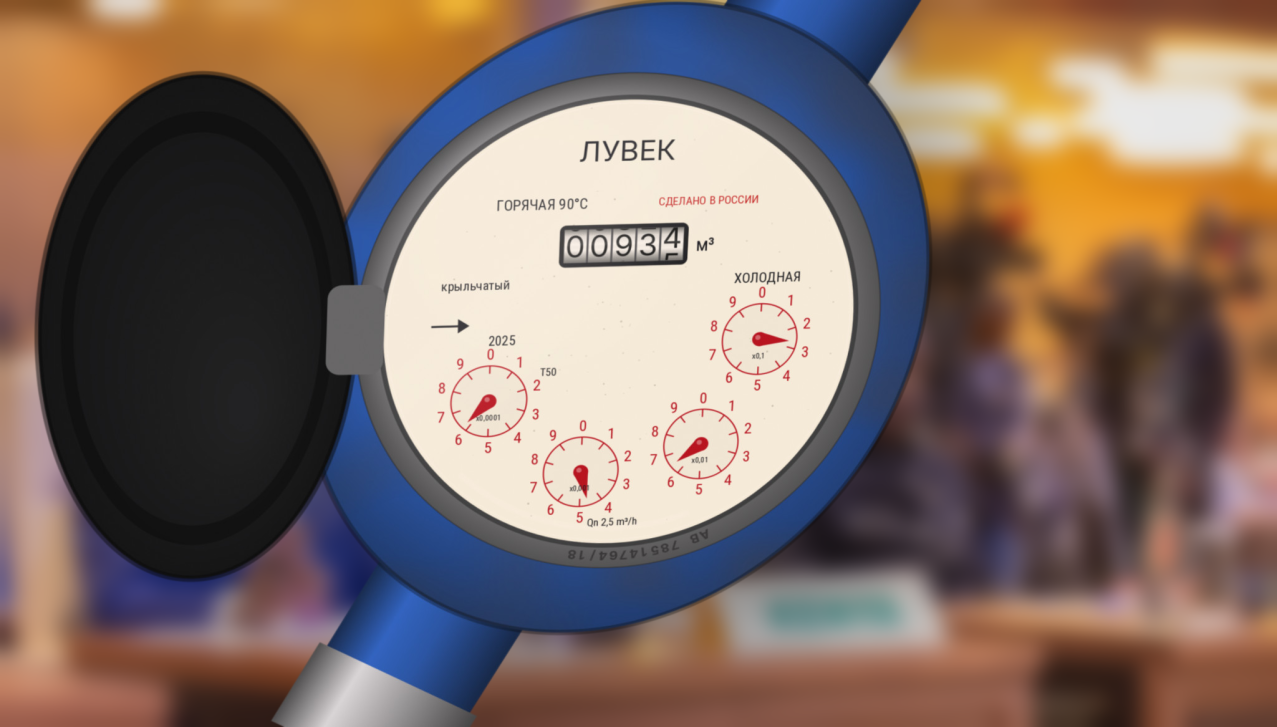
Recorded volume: 934.2646 m³
